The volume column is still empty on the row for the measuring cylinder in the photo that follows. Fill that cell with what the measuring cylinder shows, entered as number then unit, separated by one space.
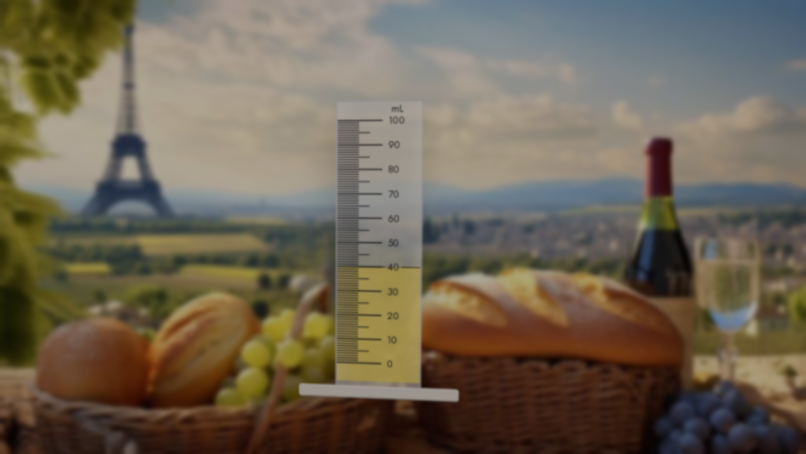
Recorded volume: 40 mL
